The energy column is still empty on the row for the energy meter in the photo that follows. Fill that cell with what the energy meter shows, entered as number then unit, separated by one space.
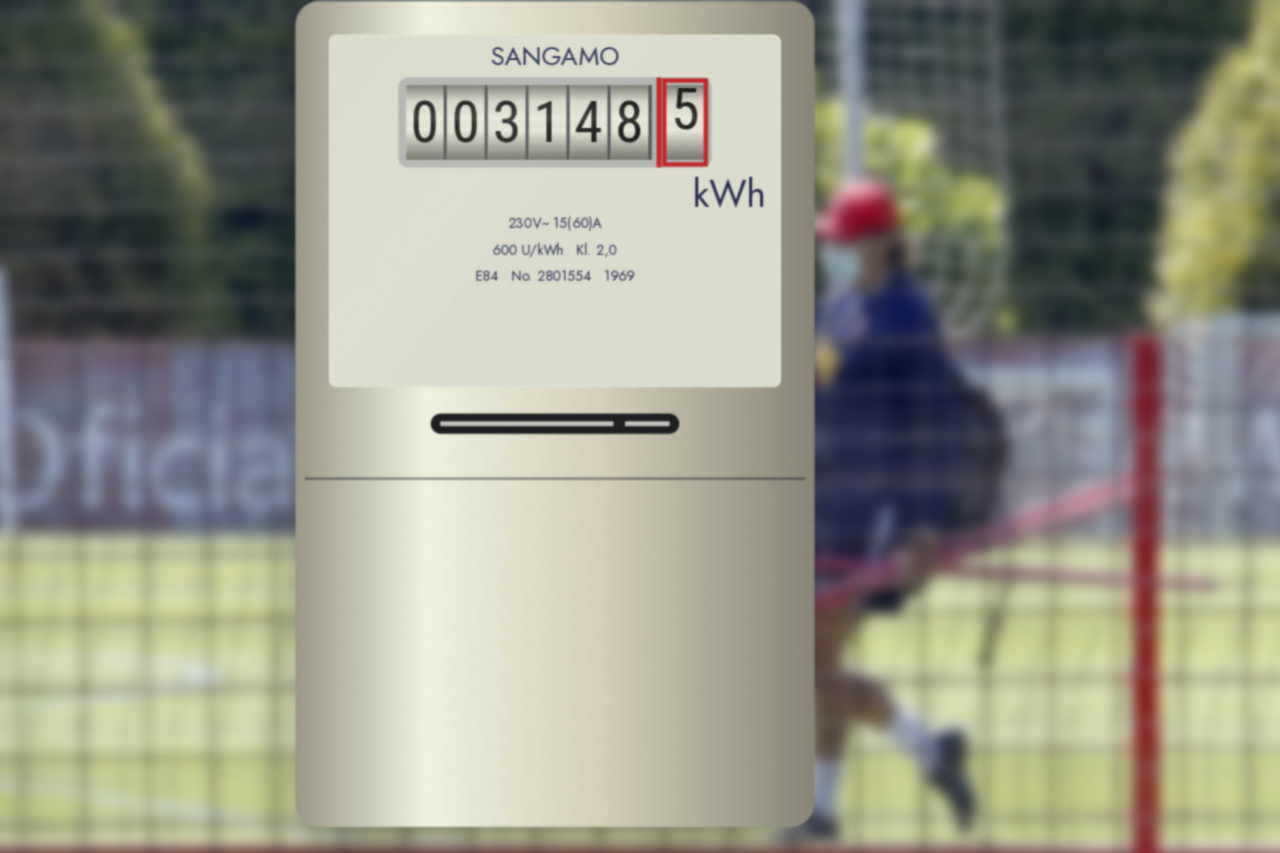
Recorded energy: 3148.5 kWh
